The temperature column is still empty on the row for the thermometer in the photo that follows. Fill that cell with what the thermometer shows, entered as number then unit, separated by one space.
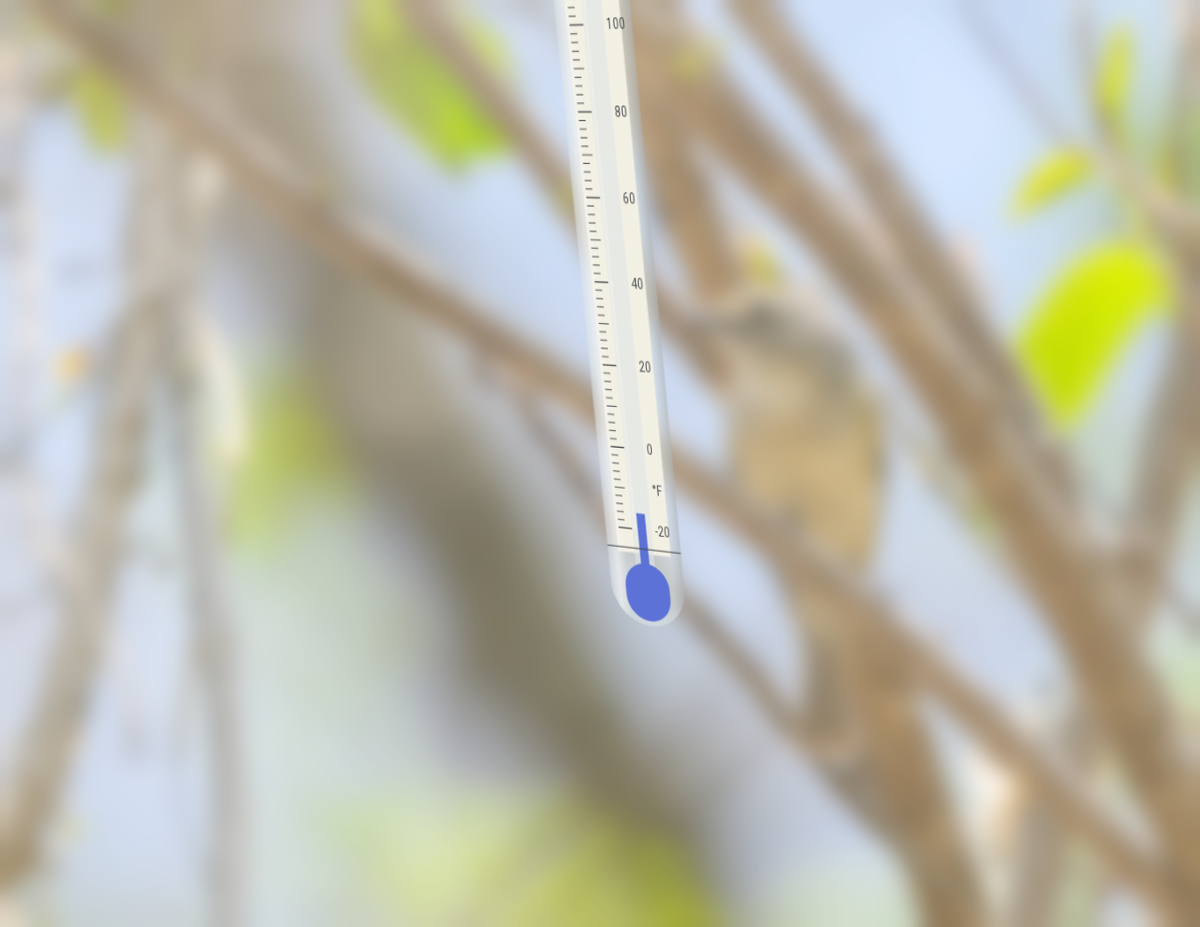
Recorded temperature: -16 °F
